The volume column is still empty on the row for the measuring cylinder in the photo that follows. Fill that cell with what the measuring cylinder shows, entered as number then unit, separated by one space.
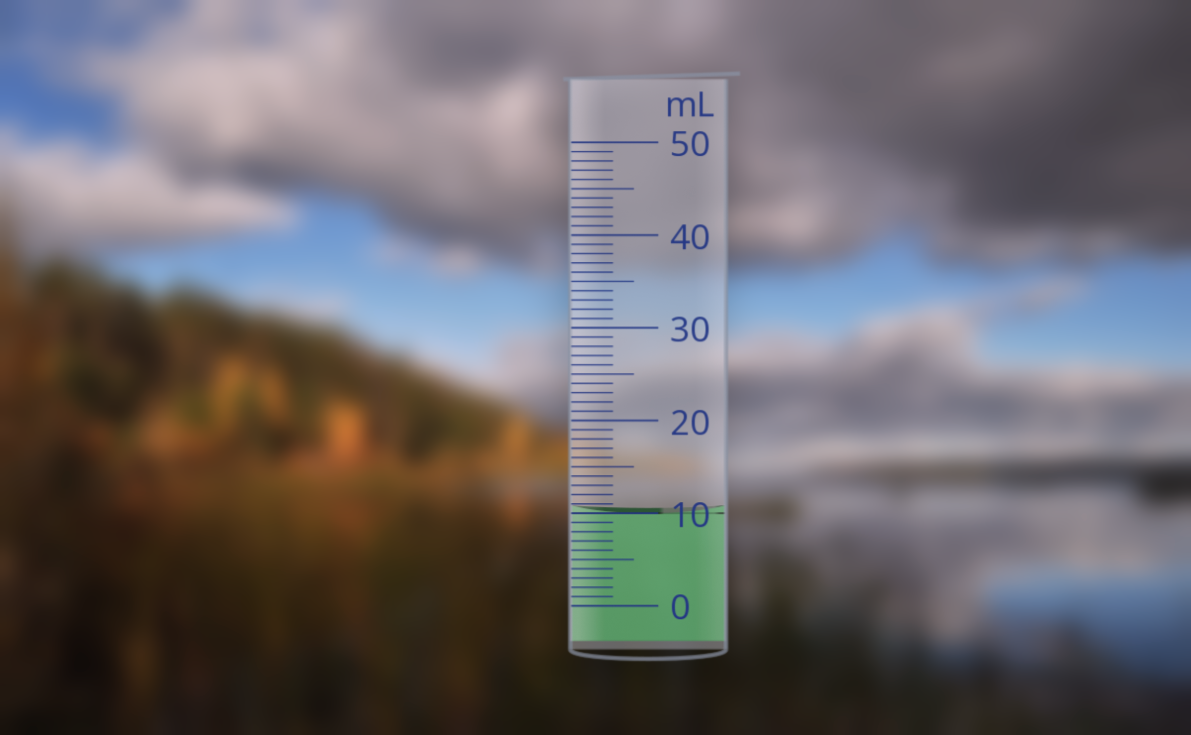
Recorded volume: 10 mL
